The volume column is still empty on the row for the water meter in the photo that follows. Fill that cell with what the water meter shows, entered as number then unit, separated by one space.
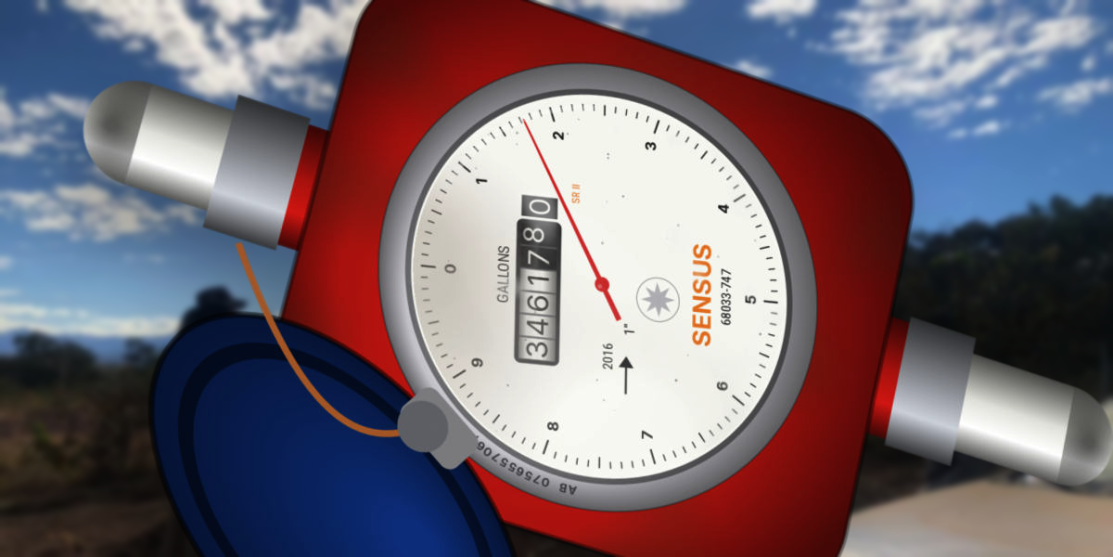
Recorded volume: 3461781.7 gal
